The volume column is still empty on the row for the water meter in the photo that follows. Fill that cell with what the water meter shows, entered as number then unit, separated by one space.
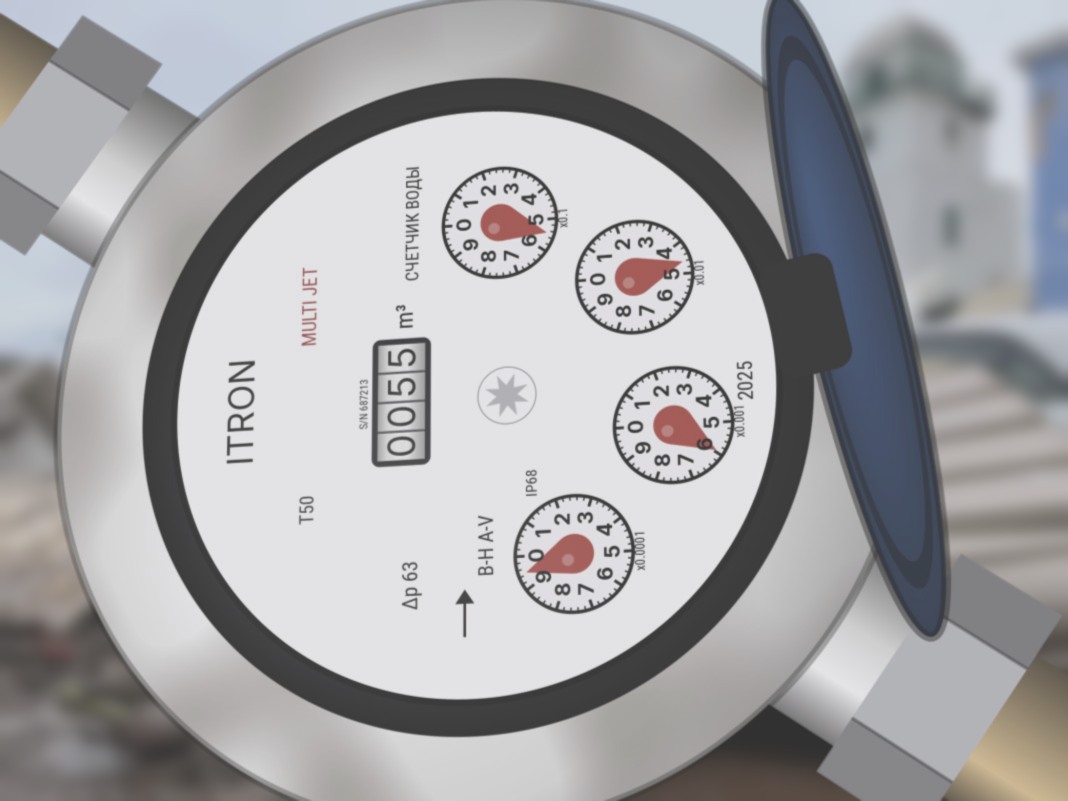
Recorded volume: 55.5459 m³
